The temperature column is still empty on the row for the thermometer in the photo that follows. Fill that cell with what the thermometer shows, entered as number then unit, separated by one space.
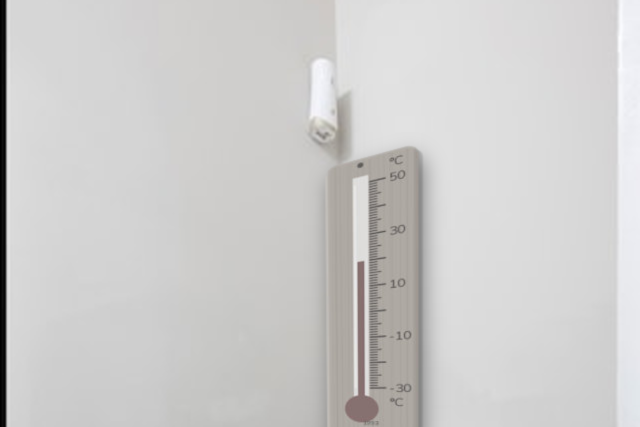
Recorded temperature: 20 °C
